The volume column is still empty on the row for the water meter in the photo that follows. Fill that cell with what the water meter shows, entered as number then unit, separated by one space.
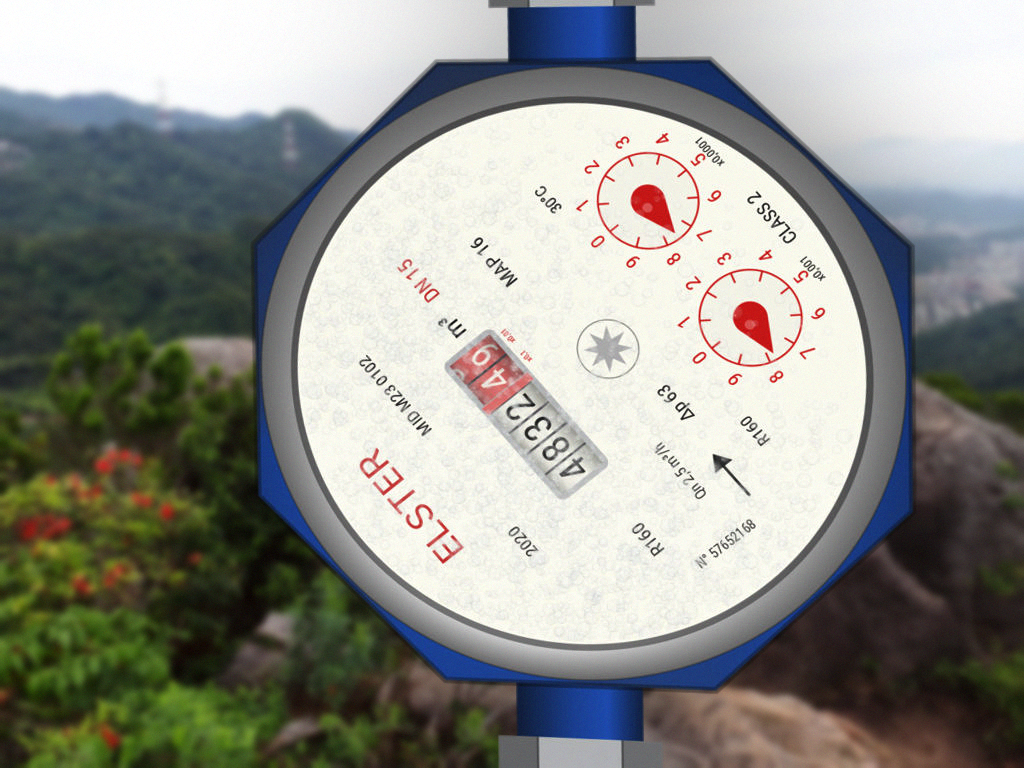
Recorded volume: 4832.4877 m³
